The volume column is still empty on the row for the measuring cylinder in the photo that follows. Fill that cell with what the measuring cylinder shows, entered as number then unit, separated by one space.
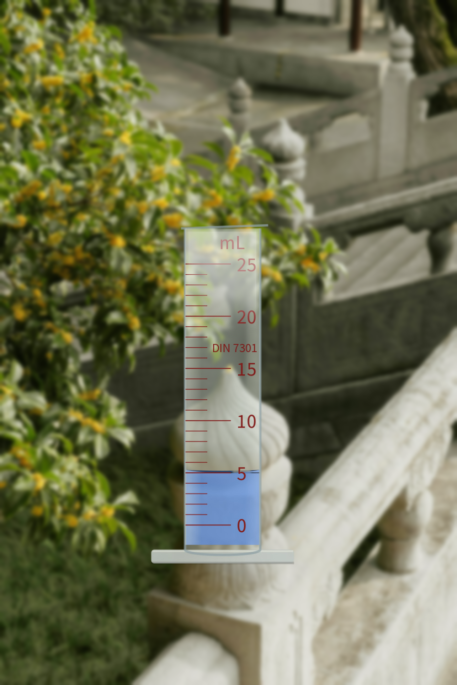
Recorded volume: 5 mL
